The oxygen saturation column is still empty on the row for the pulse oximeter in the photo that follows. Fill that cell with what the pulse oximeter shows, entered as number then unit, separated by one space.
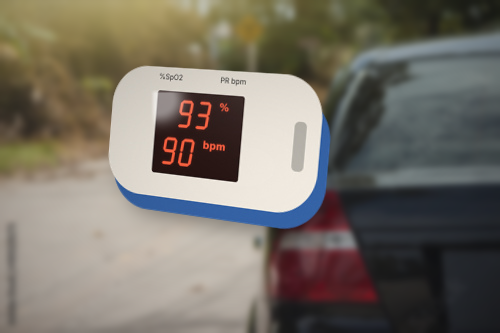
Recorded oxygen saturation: 93 %
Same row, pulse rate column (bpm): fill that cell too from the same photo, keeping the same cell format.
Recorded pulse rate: 90 bpm
